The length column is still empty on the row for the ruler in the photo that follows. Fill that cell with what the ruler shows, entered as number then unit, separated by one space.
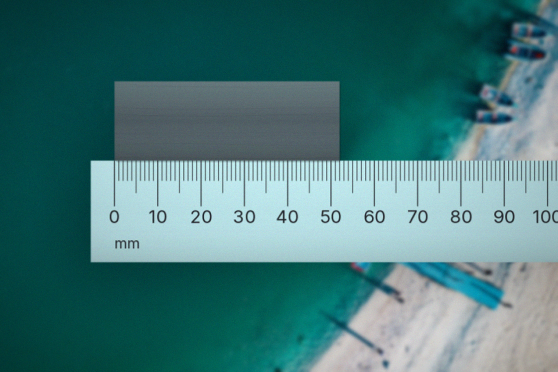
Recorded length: 52 mm
